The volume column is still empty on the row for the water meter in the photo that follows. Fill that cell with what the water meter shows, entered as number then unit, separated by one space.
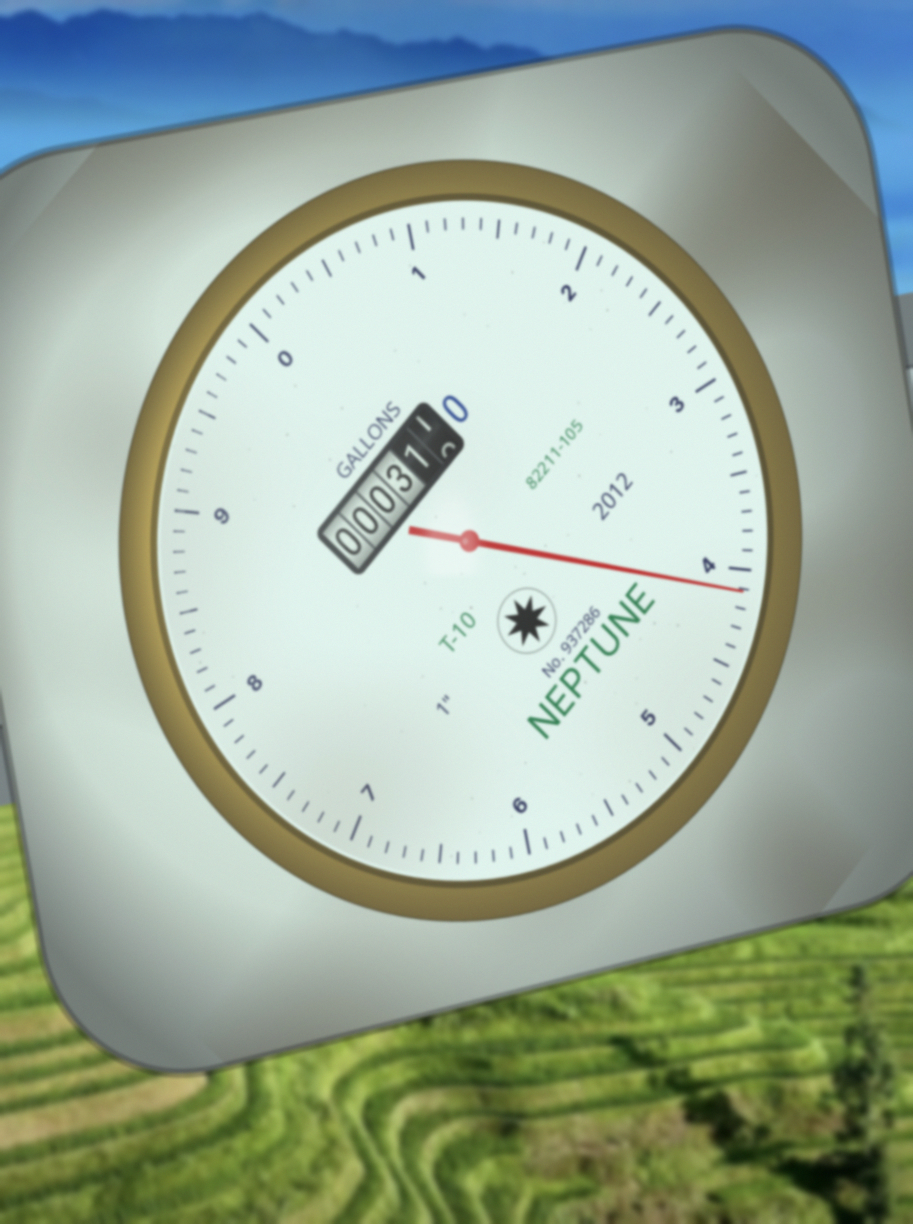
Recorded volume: 3114.1 gal
